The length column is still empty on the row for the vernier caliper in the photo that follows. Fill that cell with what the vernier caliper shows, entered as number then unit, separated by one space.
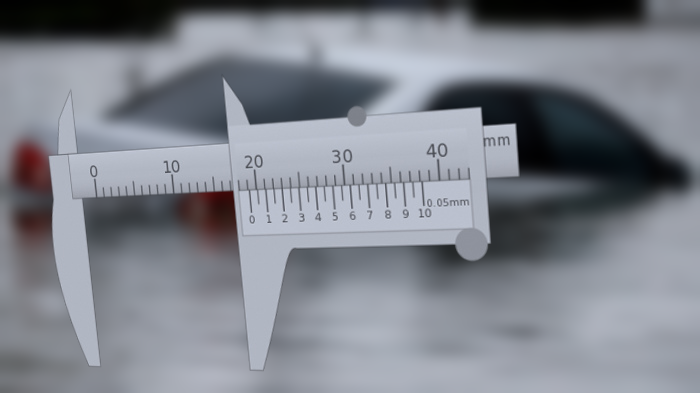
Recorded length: 19.2 mm
